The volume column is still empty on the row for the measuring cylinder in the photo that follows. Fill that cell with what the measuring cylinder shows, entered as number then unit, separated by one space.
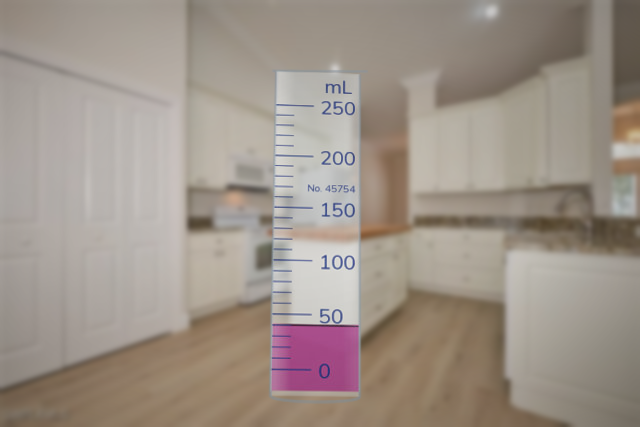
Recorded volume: 40 mL
